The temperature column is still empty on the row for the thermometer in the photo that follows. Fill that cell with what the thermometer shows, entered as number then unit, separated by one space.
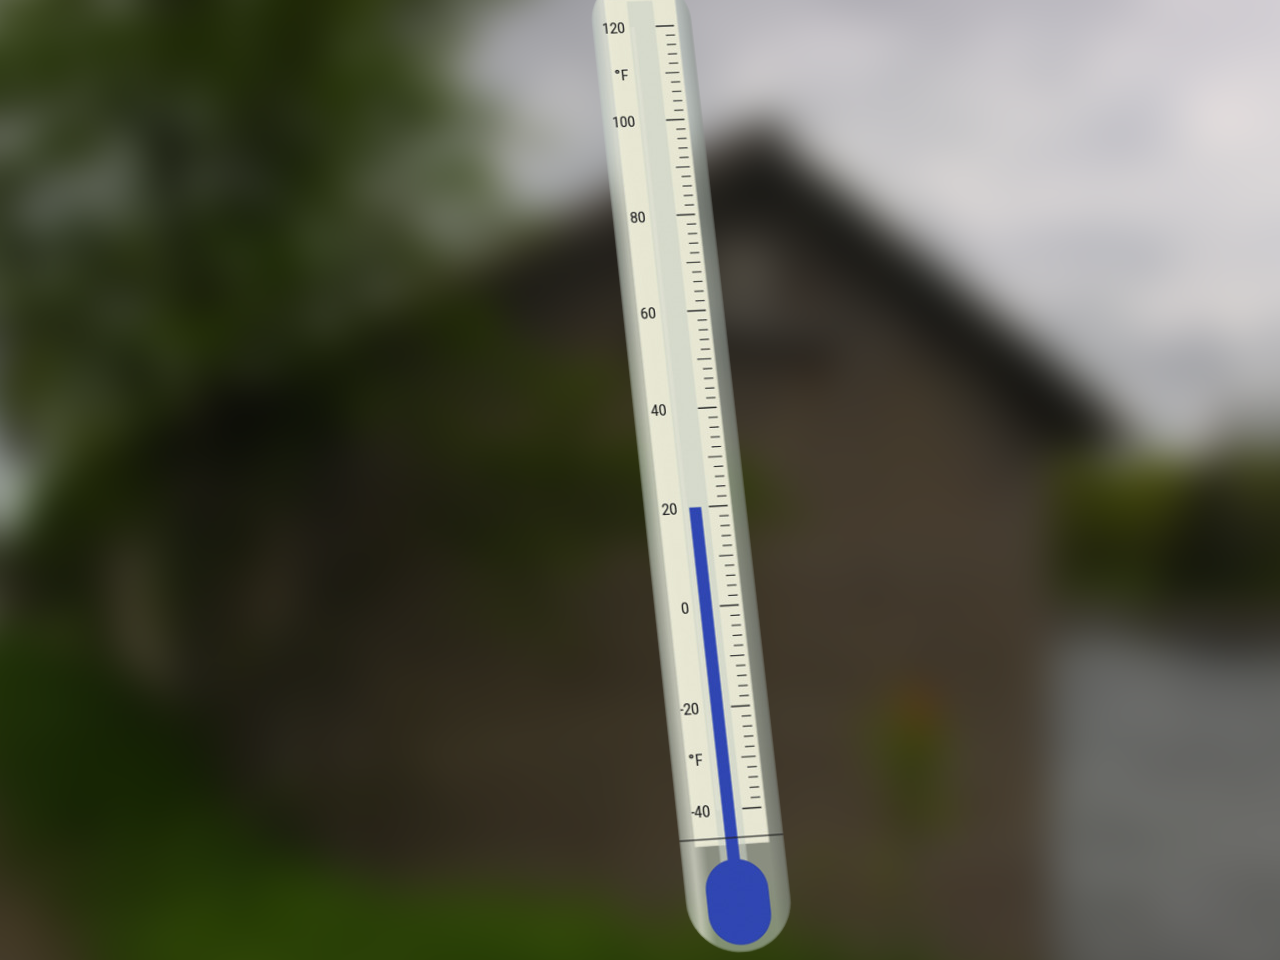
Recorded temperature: 20 °F
